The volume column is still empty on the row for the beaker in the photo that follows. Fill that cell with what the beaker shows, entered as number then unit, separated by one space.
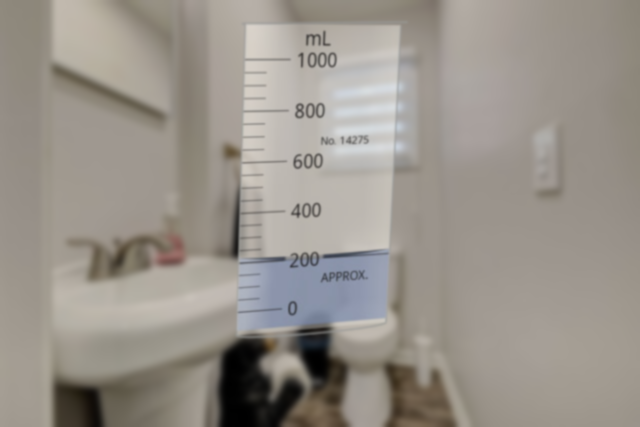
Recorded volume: 200 mL
